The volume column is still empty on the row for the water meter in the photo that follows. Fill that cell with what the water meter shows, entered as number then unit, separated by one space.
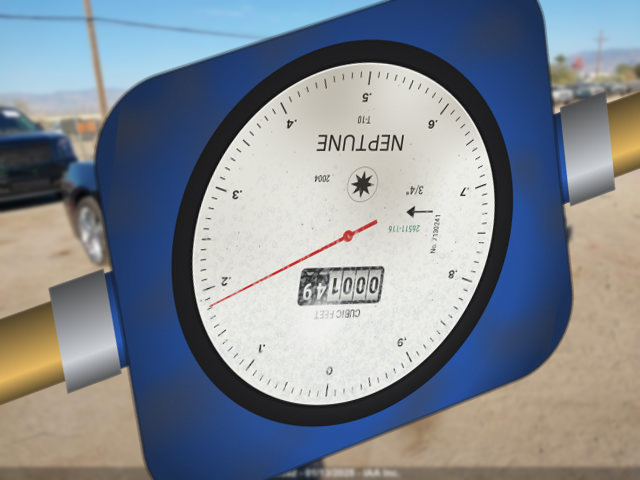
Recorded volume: 149.18 ft³
